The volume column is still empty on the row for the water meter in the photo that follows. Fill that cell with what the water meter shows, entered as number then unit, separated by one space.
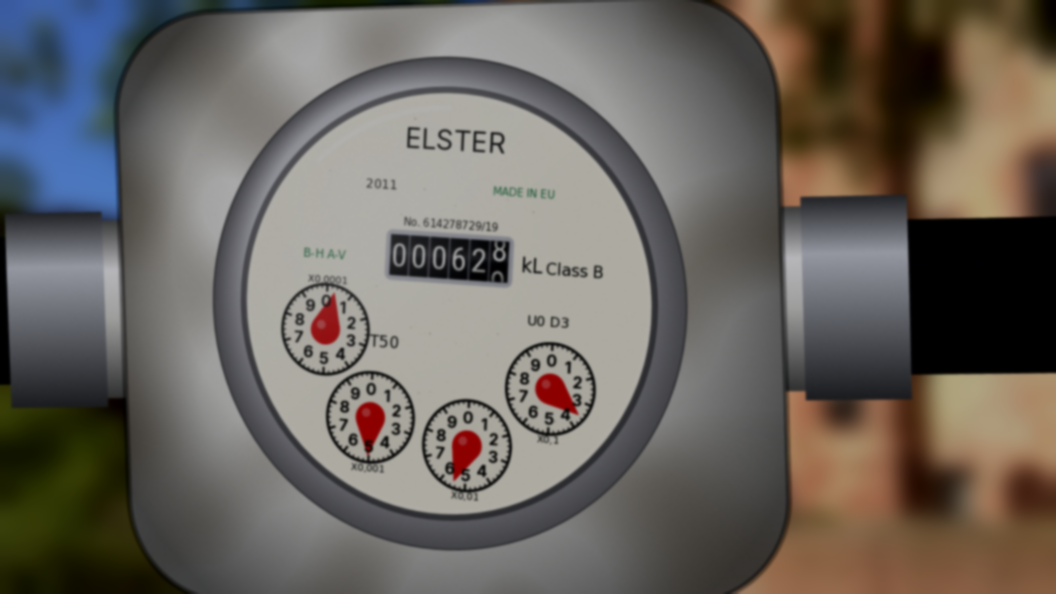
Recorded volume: 628.3550 kL
